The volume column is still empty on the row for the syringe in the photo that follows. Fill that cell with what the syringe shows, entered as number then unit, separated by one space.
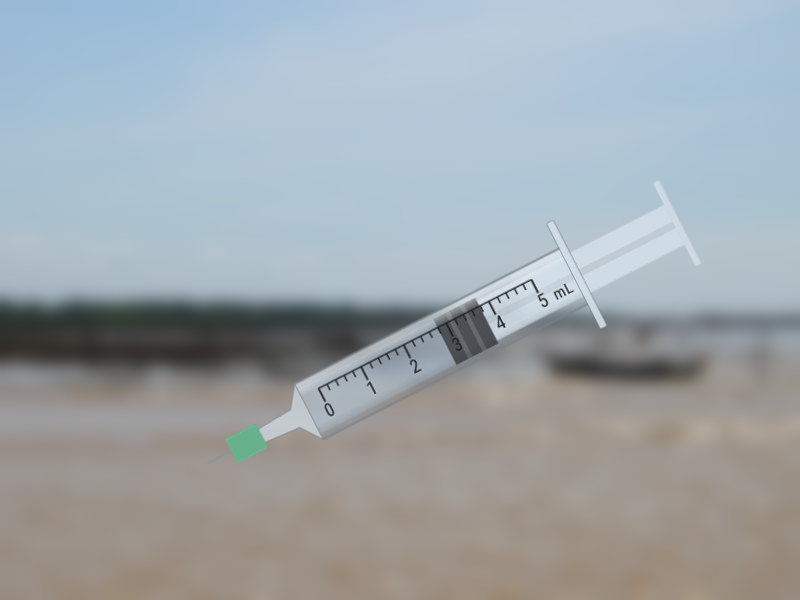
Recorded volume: 2.8 mL
